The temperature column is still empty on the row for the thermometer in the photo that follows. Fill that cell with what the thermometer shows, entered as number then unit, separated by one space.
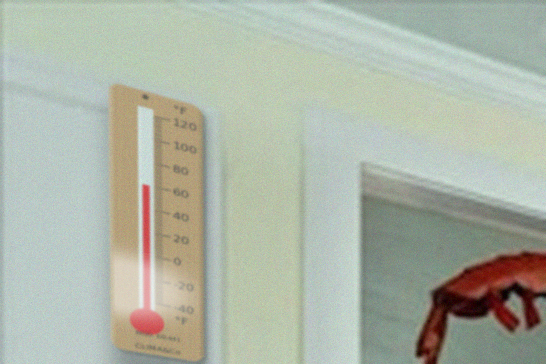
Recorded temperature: 60 °F
